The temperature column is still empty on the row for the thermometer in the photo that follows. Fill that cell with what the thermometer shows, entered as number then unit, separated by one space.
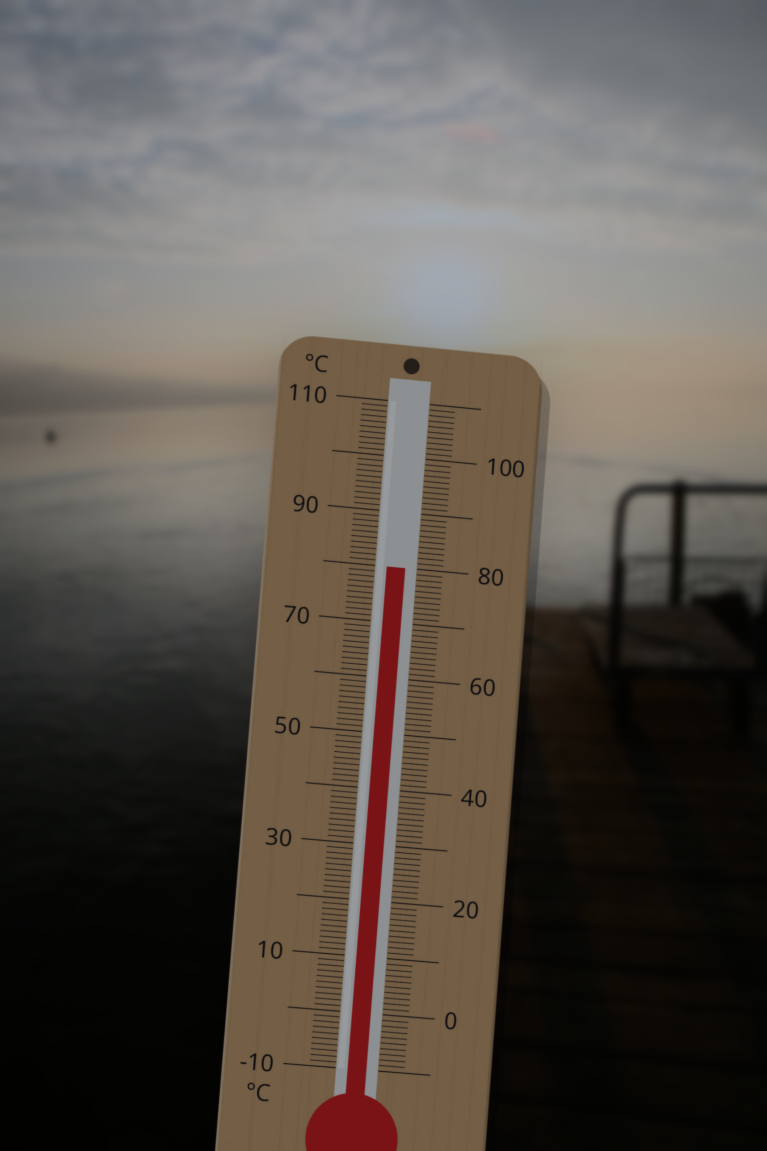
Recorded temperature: 80 °C
